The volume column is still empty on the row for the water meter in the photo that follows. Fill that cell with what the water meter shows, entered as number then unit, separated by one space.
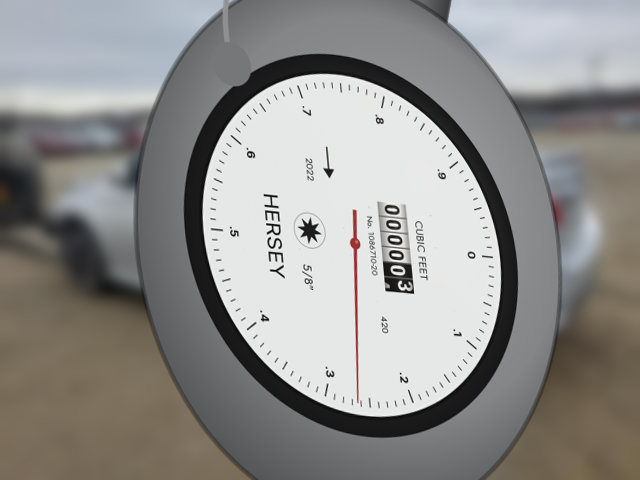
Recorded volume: 3.26 ft³
